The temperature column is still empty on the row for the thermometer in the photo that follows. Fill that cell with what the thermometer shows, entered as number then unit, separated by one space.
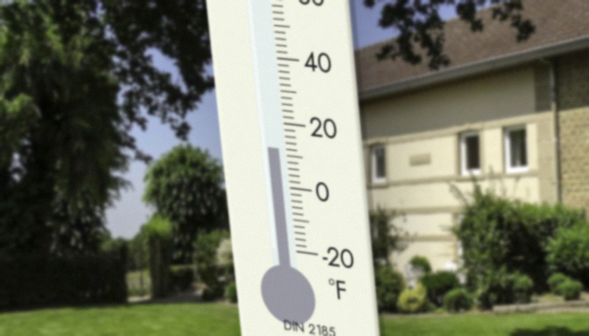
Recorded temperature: 12 °F
